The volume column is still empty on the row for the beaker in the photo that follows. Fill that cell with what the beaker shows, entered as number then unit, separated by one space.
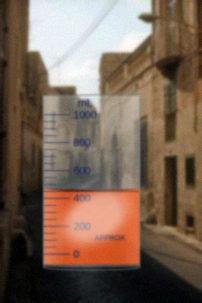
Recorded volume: 450 mL
